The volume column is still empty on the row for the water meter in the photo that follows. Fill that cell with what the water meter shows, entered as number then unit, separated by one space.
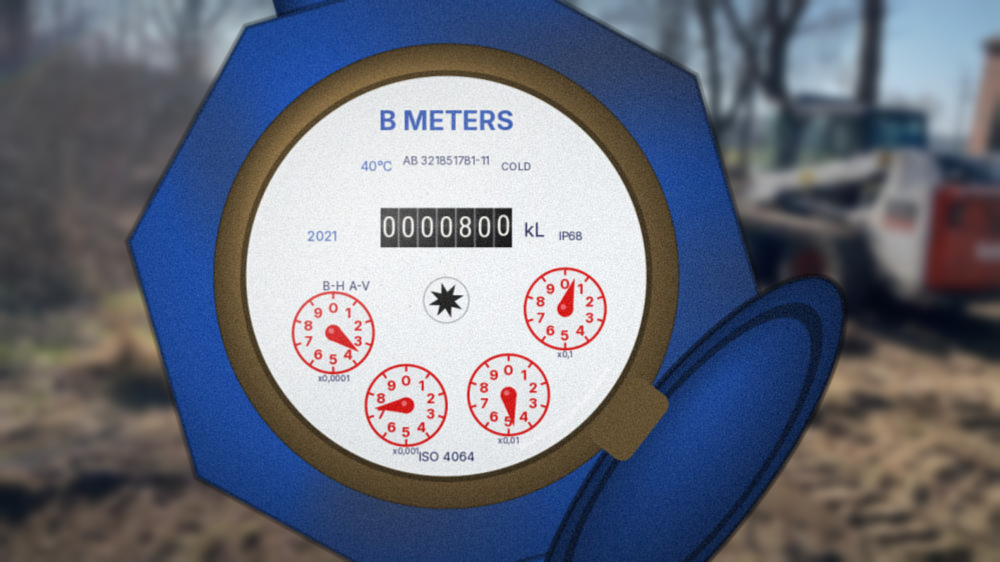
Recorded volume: 800.0473 kL
